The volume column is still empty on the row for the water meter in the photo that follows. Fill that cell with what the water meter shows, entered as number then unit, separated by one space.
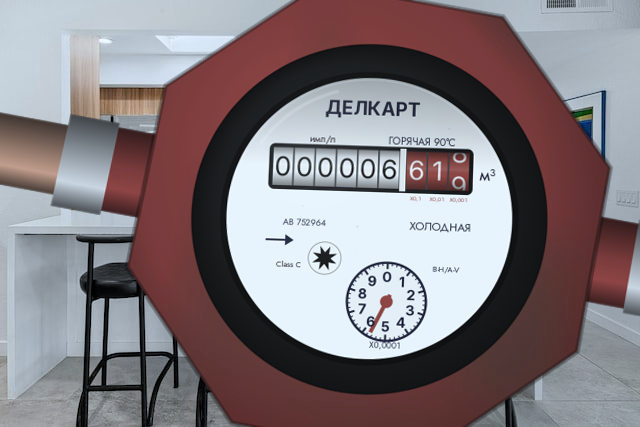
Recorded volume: 6.6185 m³
